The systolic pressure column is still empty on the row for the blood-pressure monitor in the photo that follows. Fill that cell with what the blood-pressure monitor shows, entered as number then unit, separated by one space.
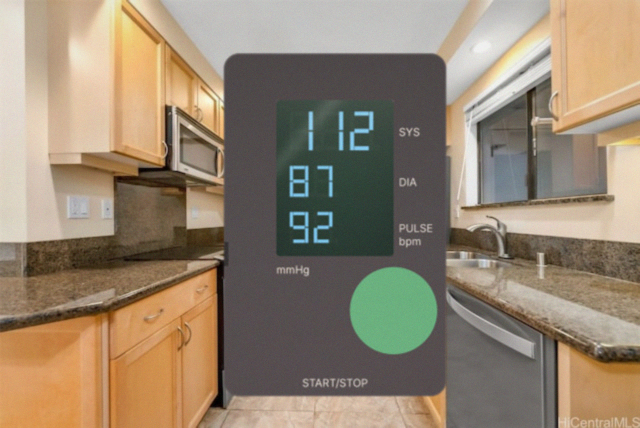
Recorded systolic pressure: 112 mmHg
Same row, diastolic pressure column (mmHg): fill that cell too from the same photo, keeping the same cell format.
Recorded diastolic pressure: 87 mmHg
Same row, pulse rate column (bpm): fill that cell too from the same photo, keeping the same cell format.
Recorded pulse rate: 92 bpm
